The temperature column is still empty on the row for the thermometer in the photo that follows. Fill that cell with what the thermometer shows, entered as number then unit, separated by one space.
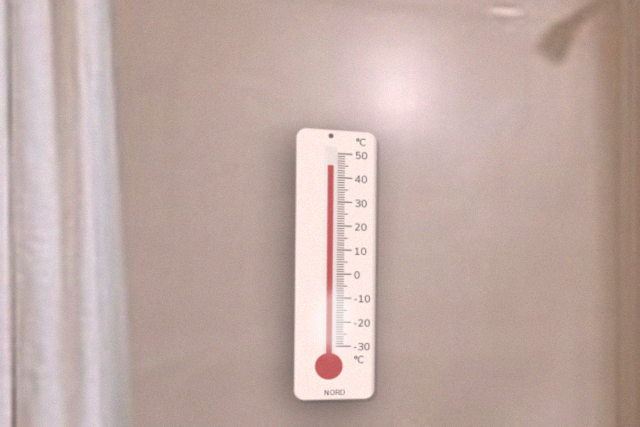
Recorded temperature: 45 °C
